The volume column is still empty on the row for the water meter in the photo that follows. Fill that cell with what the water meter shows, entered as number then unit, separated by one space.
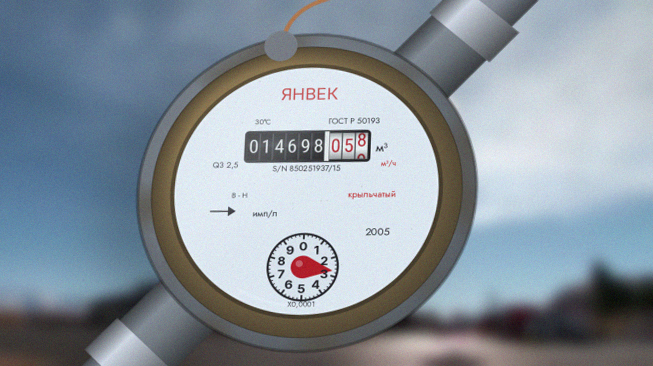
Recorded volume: 14698.0582 m³
